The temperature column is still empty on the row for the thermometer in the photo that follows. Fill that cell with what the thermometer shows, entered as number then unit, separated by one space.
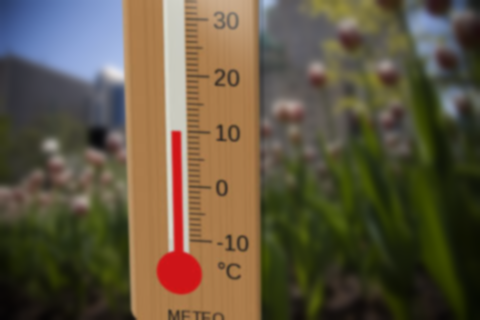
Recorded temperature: 10 °C
